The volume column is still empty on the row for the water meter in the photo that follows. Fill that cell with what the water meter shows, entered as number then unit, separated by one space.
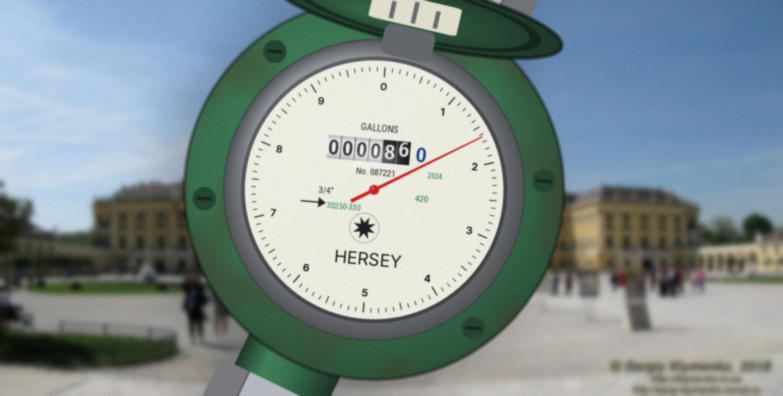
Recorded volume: 861.6 gal
